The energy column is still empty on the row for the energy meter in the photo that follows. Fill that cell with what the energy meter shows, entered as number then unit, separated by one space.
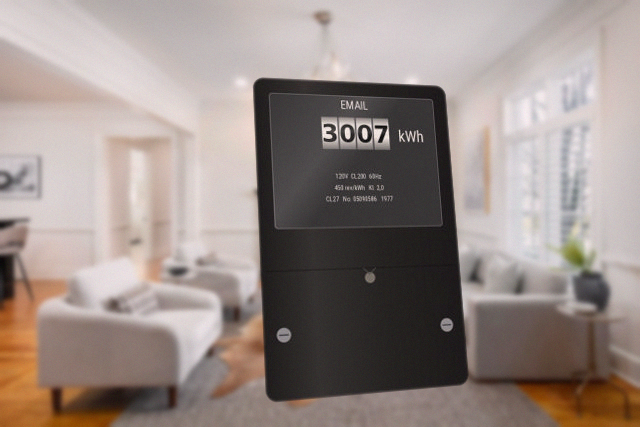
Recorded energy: 3007 kWh
